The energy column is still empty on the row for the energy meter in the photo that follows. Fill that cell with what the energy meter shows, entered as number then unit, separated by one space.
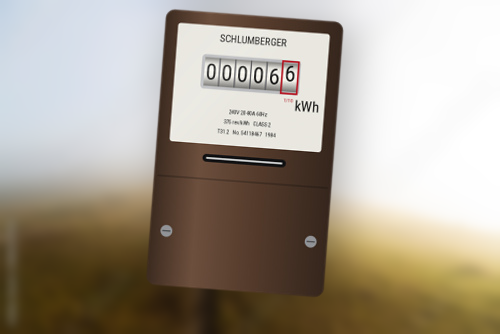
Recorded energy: 6.6 kWh
